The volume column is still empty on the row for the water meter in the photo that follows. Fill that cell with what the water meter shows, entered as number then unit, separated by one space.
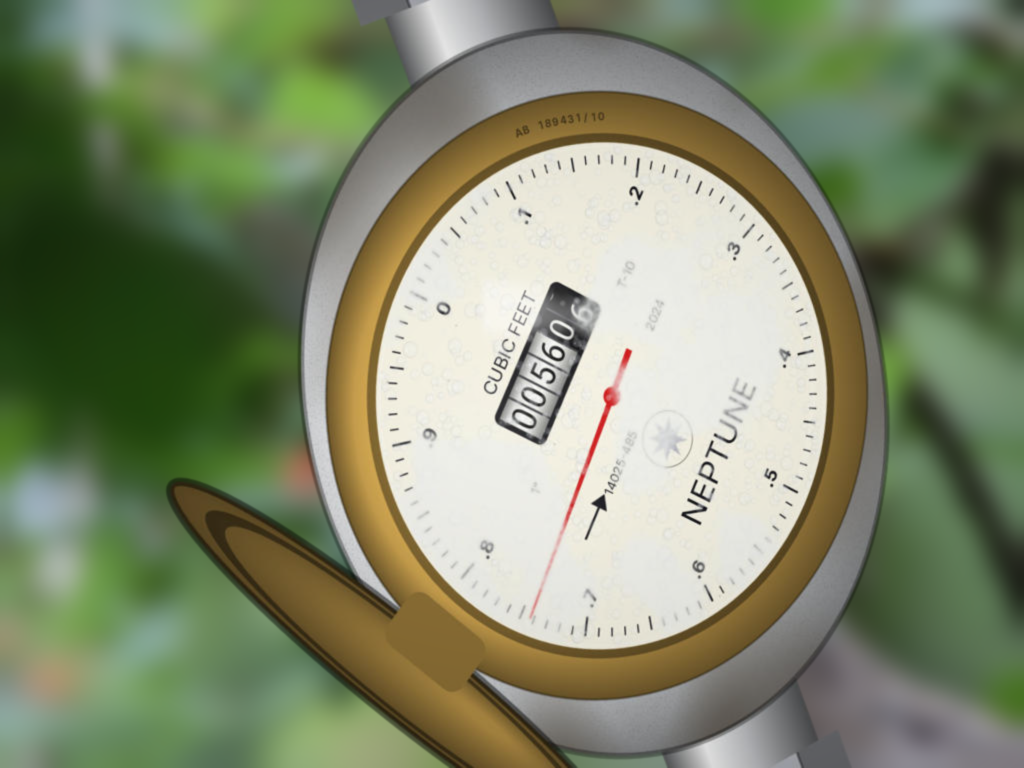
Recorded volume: 5605.74 ft³
